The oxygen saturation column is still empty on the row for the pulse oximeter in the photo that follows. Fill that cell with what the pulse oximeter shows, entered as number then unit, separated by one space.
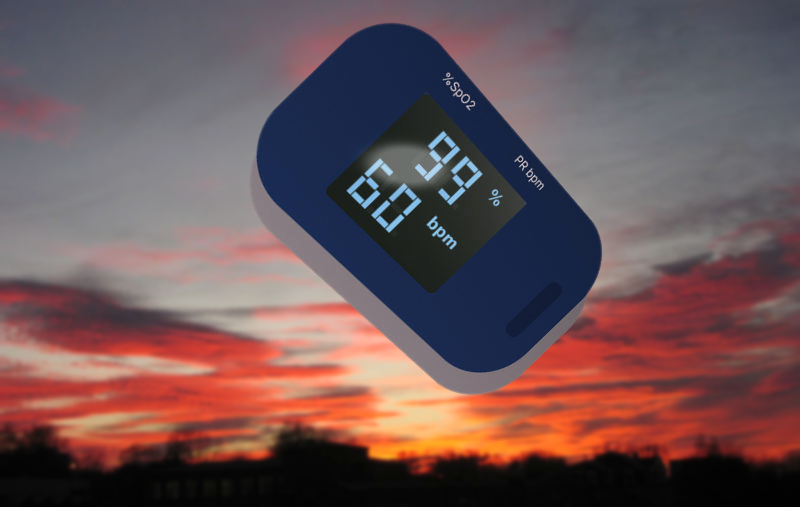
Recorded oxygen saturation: 99 %
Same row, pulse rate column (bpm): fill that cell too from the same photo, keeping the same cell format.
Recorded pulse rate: 60 bpm
